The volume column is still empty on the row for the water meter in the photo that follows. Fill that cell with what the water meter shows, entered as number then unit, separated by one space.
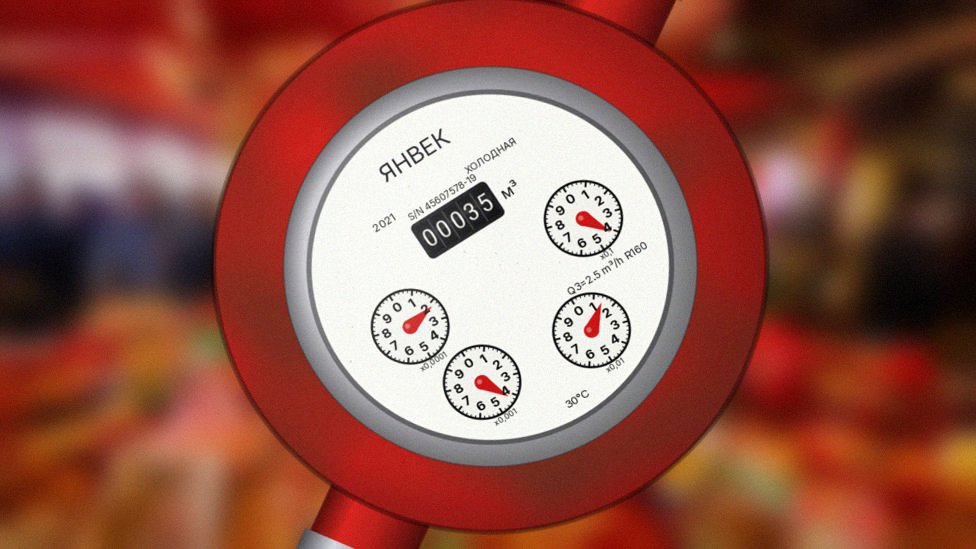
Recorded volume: 35.4142 m³
